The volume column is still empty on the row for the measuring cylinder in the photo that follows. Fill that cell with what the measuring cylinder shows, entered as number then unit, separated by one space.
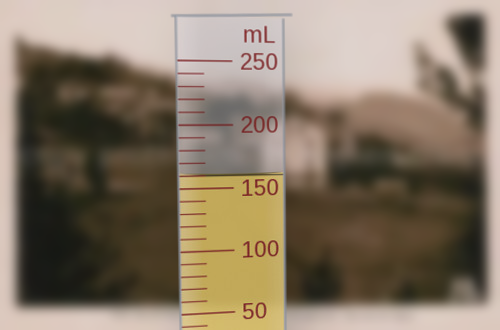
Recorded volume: 160 mL
